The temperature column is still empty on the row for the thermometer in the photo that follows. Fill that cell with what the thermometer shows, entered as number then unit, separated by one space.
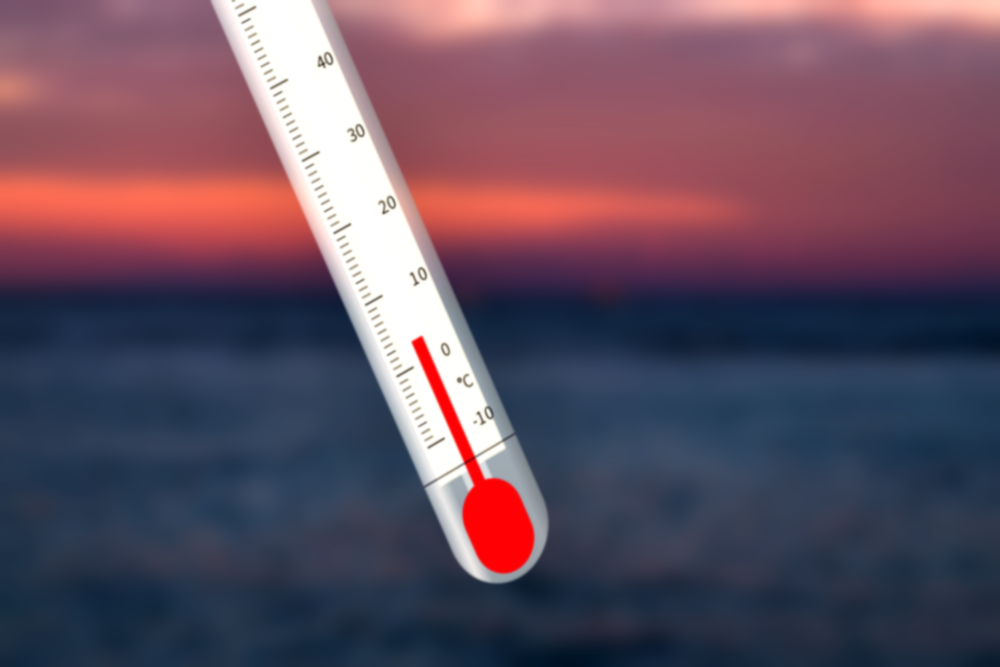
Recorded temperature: 3 °C
